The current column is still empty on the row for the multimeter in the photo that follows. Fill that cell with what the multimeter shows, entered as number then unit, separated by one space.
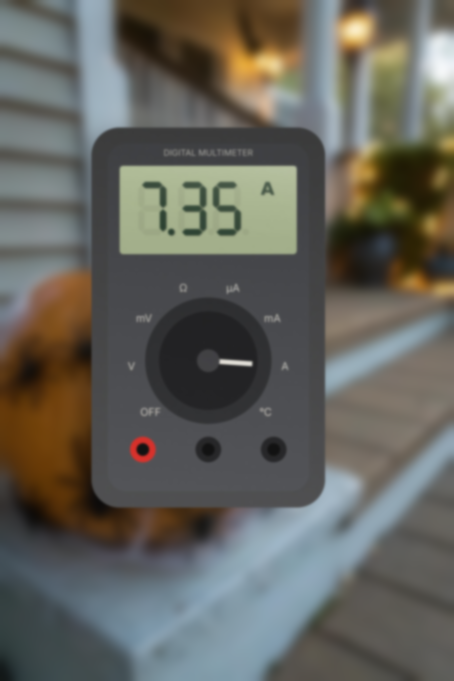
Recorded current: 7.35 A
